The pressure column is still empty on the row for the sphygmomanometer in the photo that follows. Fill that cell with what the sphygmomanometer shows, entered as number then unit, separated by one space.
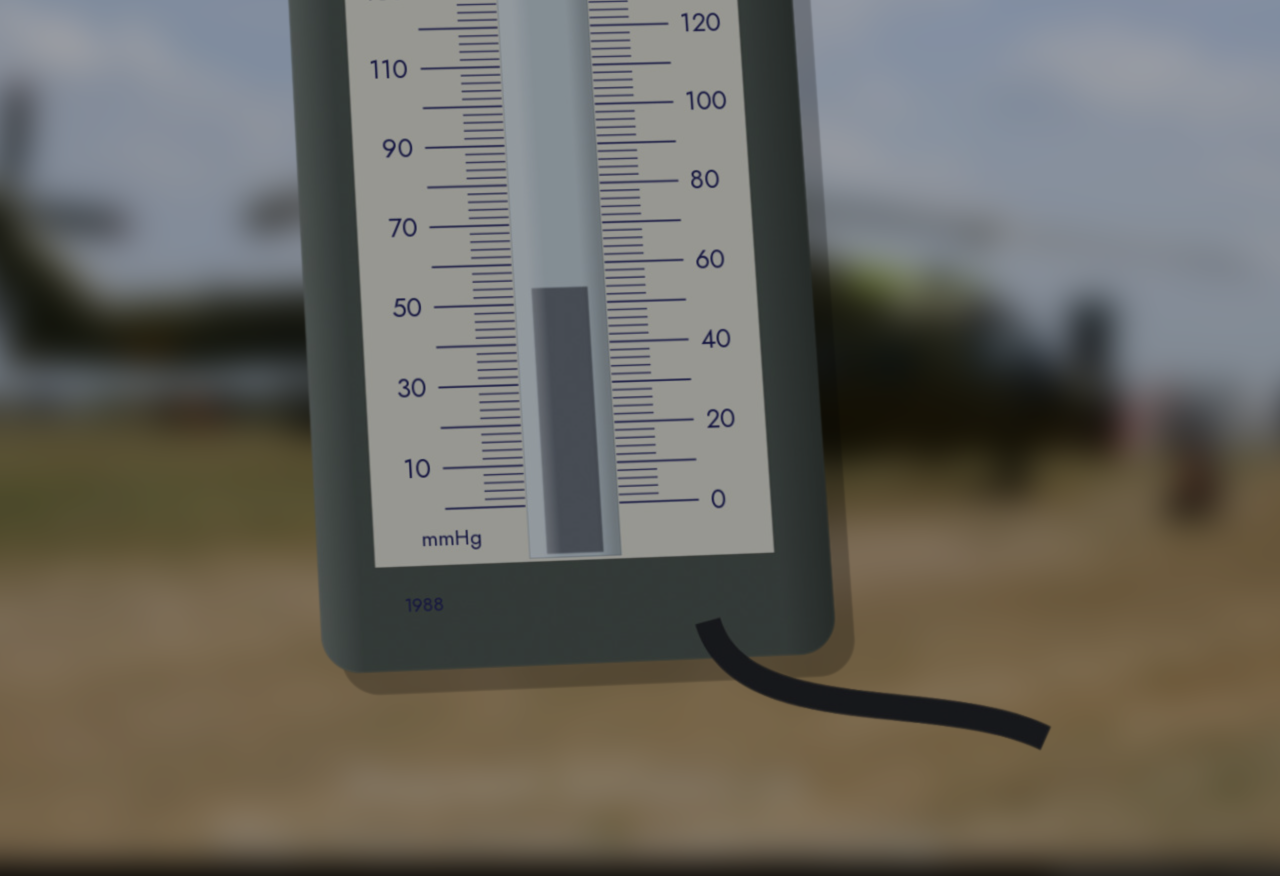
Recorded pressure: 54 mmHg
